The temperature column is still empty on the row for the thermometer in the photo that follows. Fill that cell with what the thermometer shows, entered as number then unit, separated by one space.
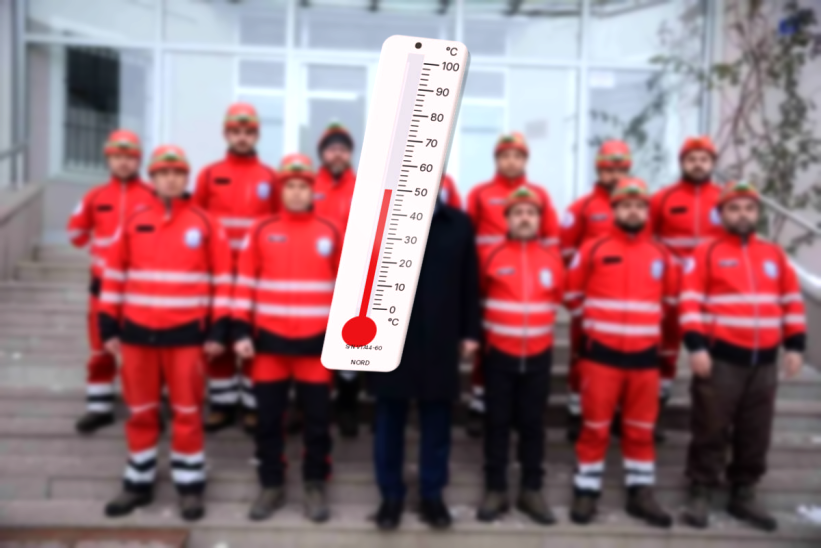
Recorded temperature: 50 °C
